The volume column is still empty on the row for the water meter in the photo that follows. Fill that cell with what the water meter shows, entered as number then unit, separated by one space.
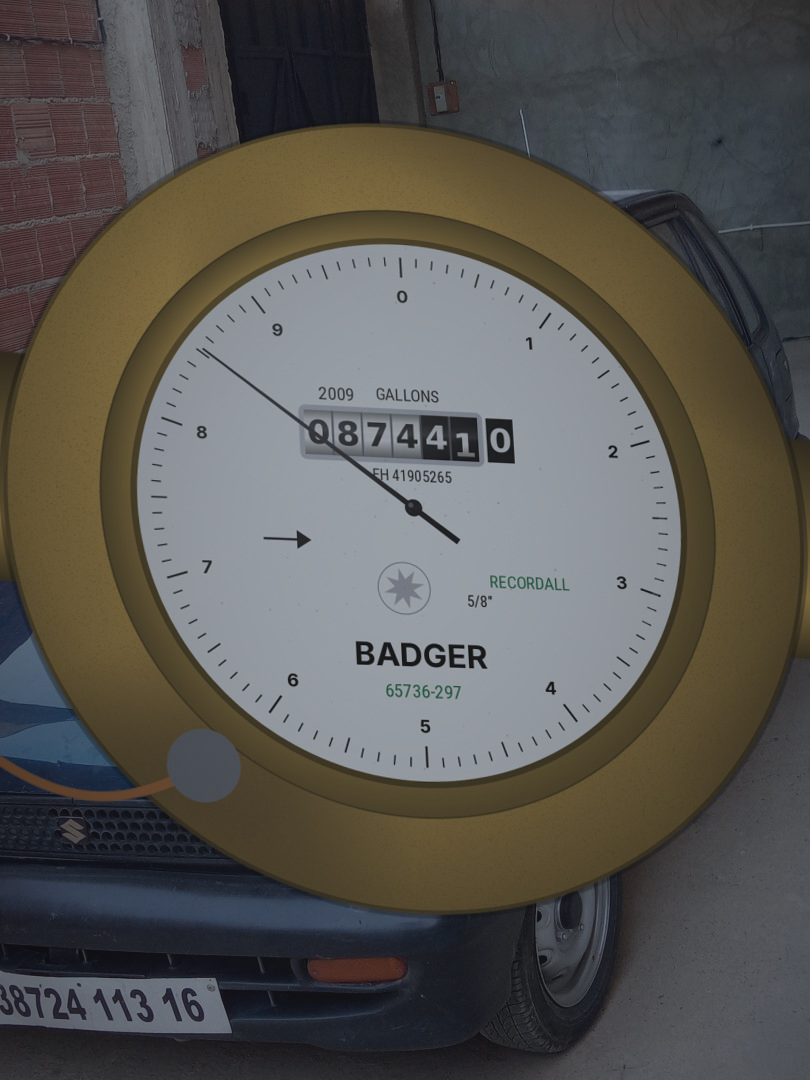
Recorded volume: 874408.5 gal
